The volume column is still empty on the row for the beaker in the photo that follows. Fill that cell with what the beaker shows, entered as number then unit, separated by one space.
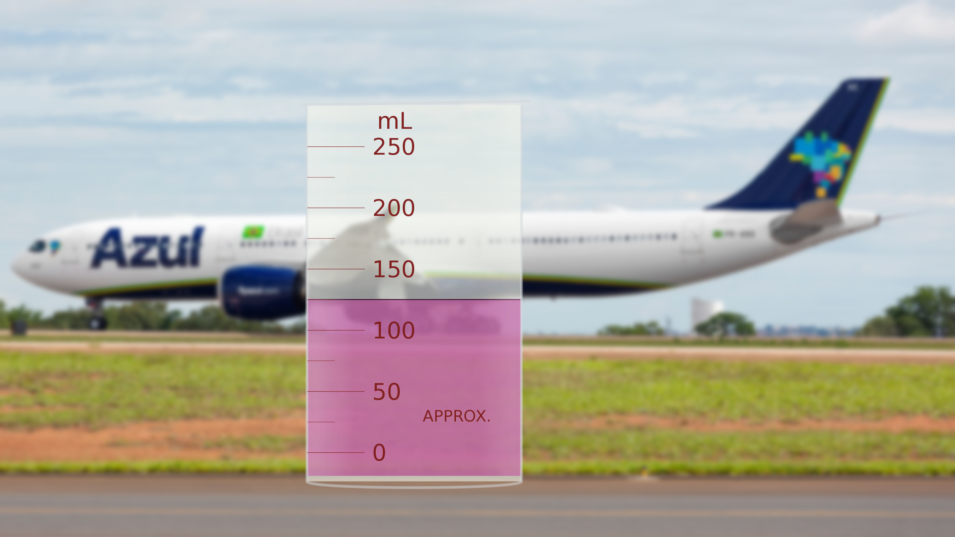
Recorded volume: 125 mL
